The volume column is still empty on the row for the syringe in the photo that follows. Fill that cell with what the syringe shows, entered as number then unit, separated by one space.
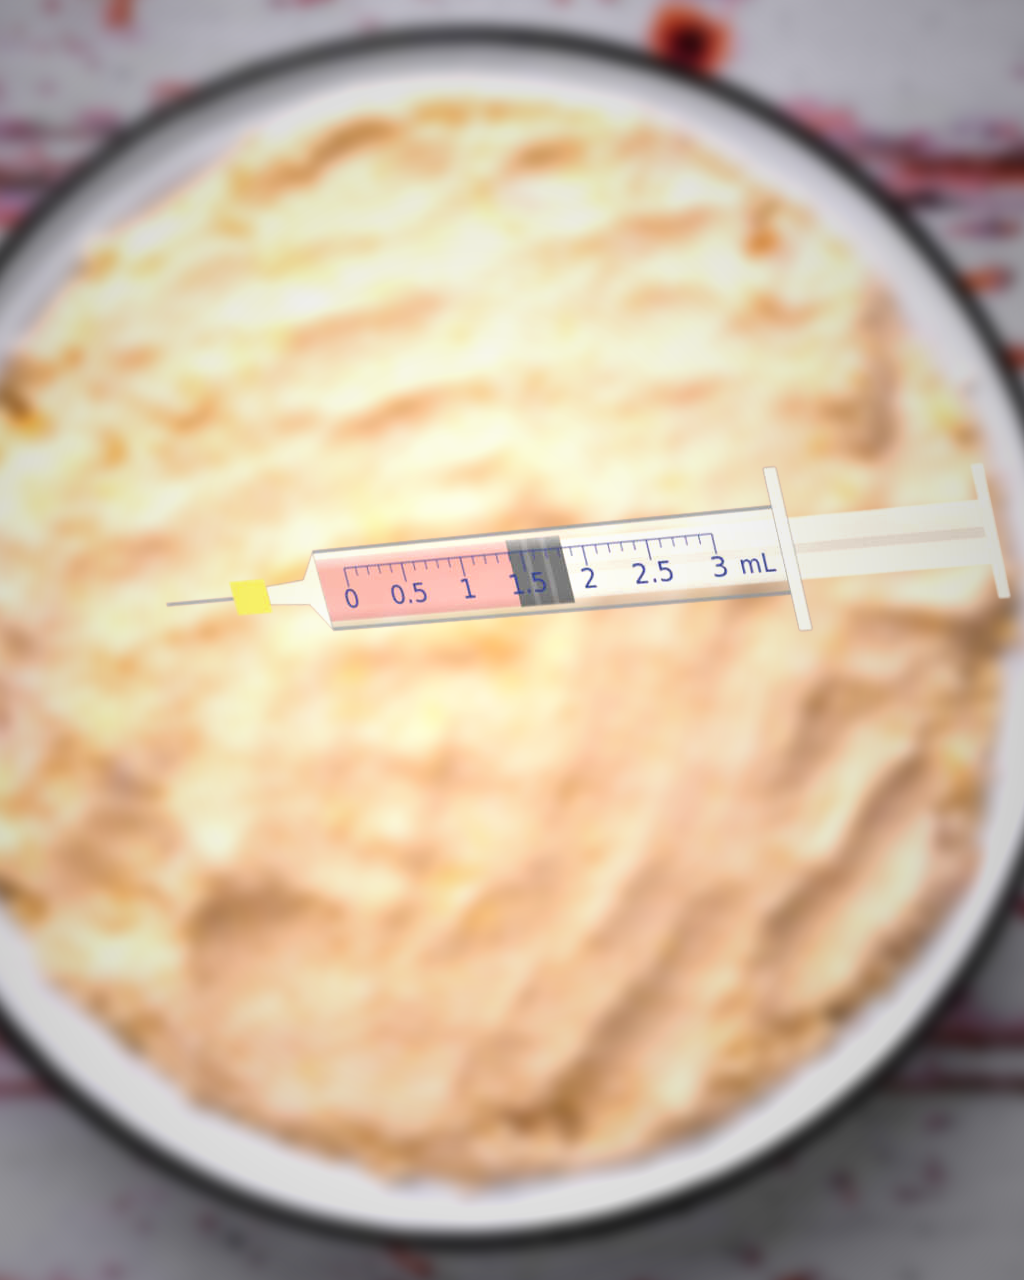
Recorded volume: 1.4 mL
